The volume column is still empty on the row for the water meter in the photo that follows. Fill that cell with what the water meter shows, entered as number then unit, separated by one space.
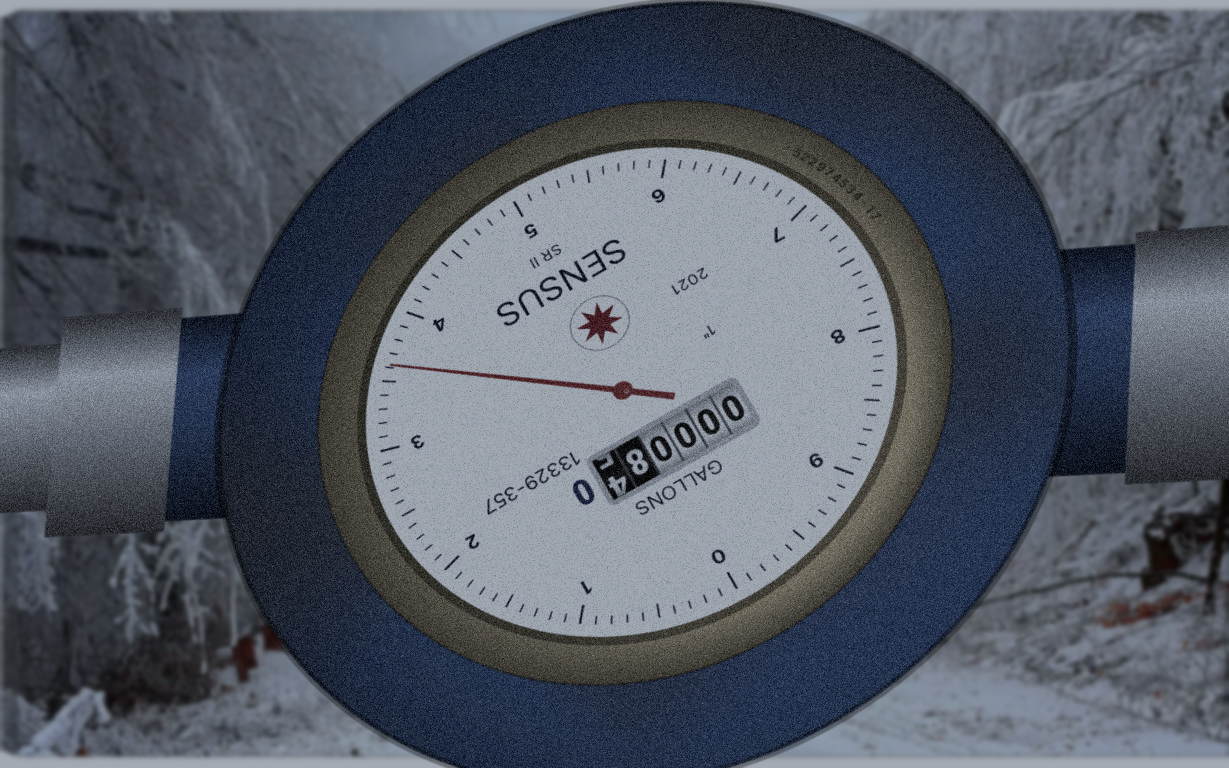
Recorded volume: 843.6 gal
